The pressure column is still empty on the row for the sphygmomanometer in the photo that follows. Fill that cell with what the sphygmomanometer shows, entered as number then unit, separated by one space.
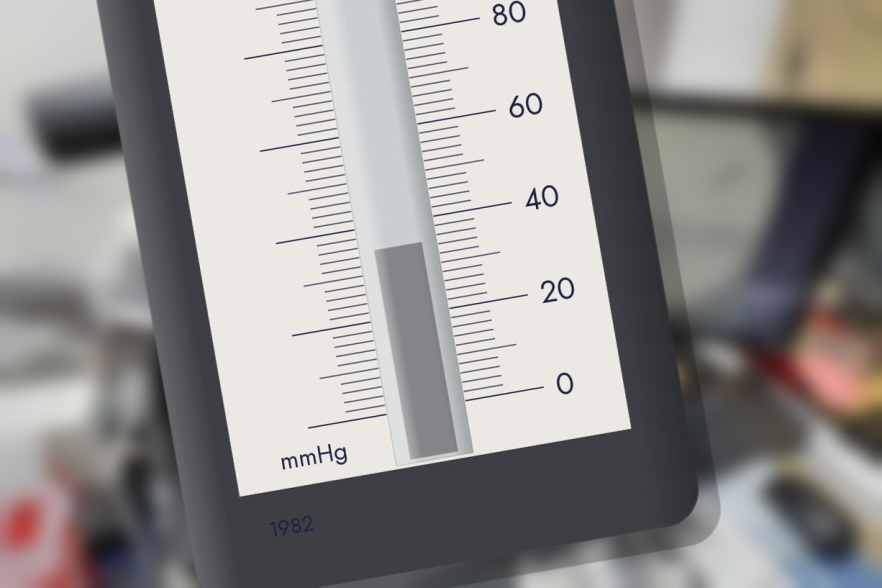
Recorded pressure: 35 mmHg
